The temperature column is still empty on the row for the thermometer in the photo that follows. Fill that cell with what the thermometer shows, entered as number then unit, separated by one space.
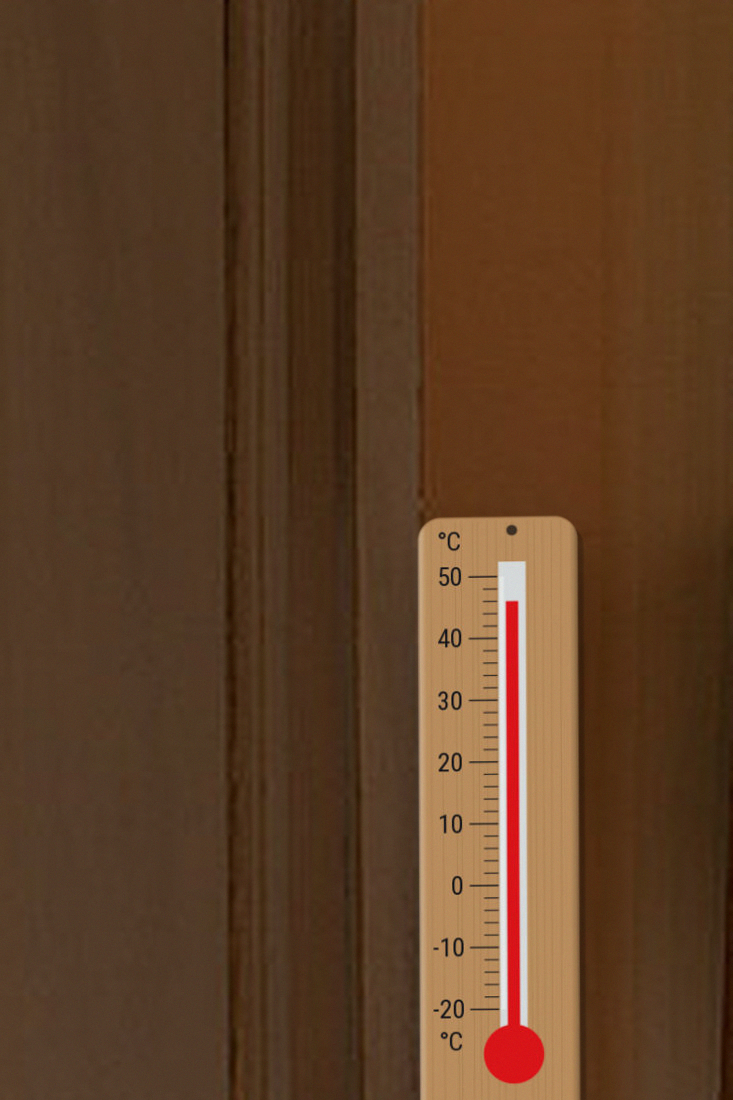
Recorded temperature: 46 °C
